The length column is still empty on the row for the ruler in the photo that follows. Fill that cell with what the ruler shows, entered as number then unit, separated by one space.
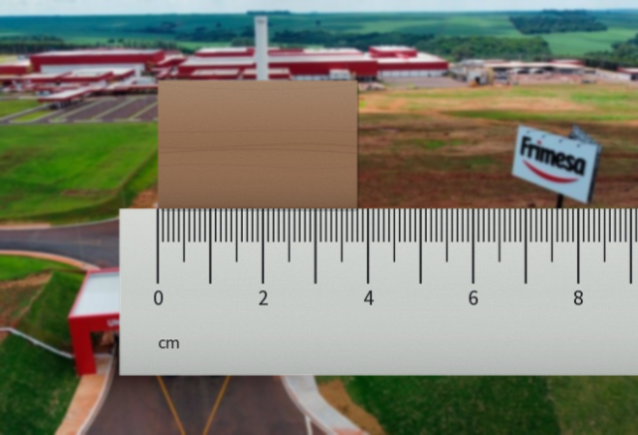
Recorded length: 3.8 cm
